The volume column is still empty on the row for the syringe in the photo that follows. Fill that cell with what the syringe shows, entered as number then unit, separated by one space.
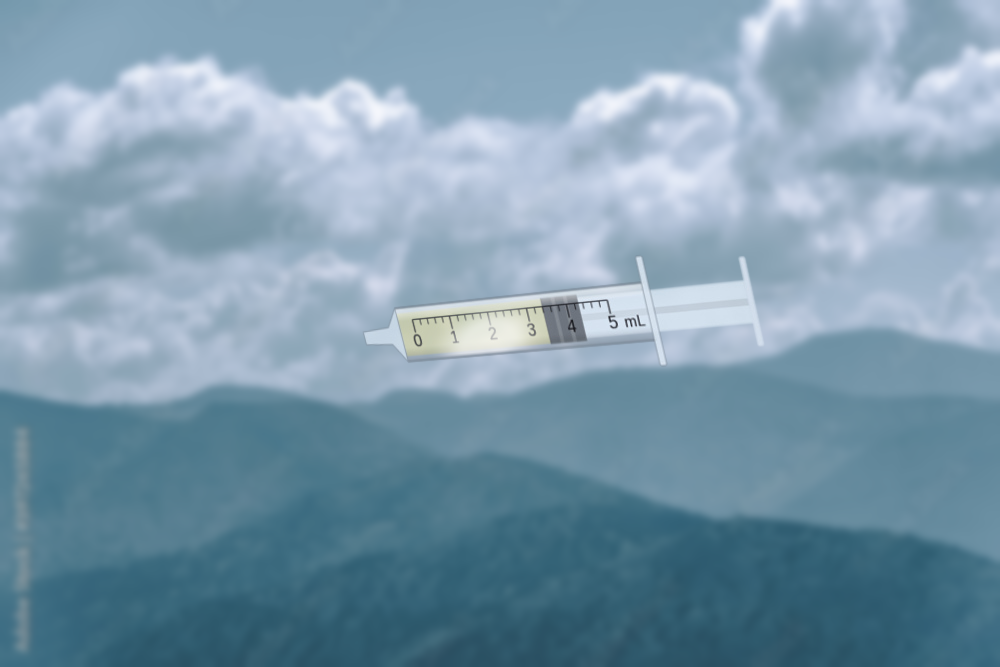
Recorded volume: 3.4 mL
